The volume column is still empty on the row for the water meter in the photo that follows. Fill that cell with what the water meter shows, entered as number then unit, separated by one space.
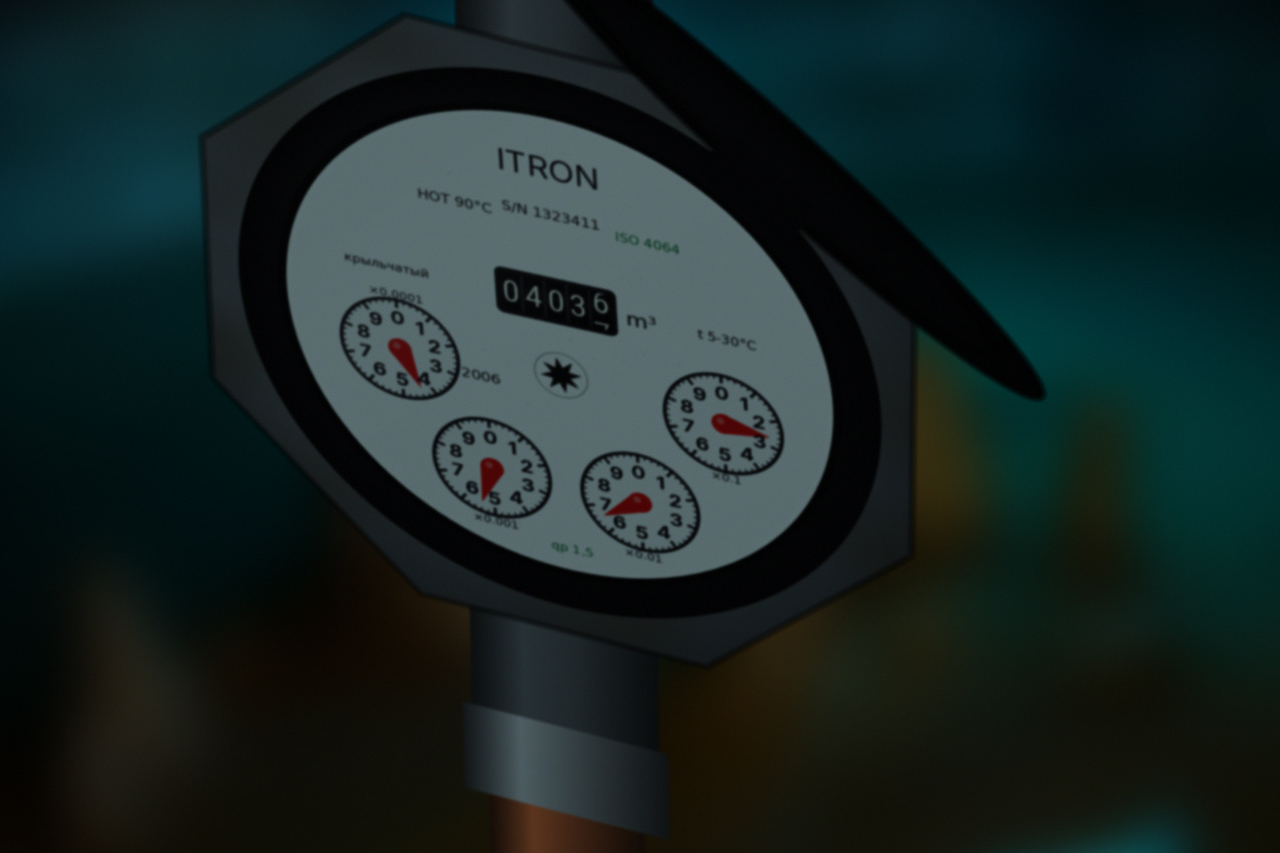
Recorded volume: 4036.2654 m³
